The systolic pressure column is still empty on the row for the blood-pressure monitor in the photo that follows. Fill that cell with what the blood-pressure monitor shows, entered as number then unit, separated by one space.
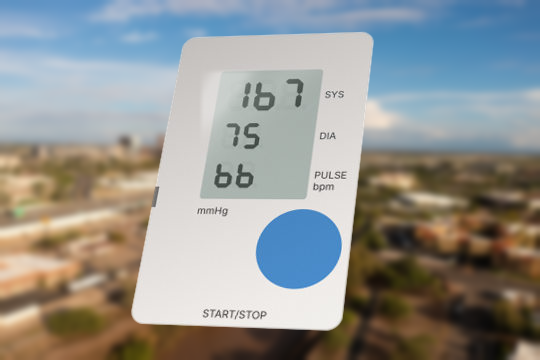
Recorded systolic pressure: 167 mmHg
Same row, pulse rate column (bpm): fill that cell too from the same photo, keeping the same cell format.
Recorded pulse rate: 66 bpm
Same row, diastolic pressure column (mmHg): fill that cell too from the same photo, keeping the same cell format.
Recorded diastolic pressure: 75 mmHg
